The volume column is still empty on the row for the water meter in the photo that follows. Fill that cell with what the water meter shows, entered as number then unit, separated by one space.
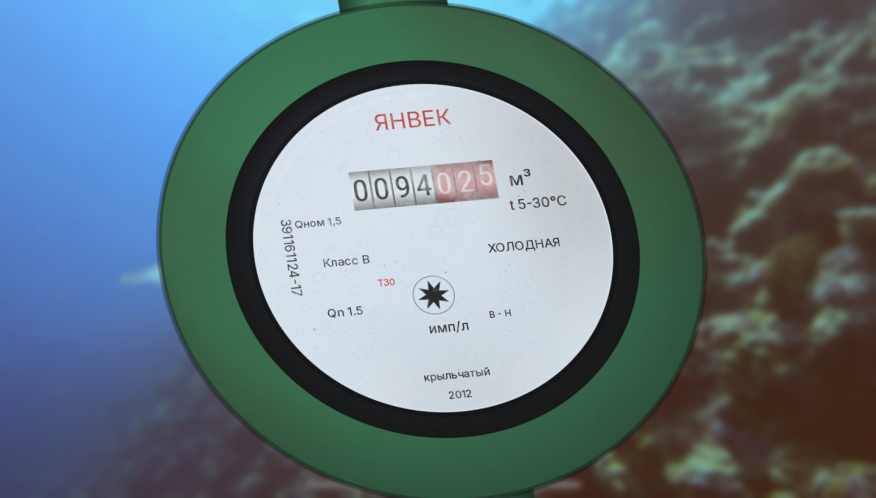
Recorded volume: 94.025 m³
